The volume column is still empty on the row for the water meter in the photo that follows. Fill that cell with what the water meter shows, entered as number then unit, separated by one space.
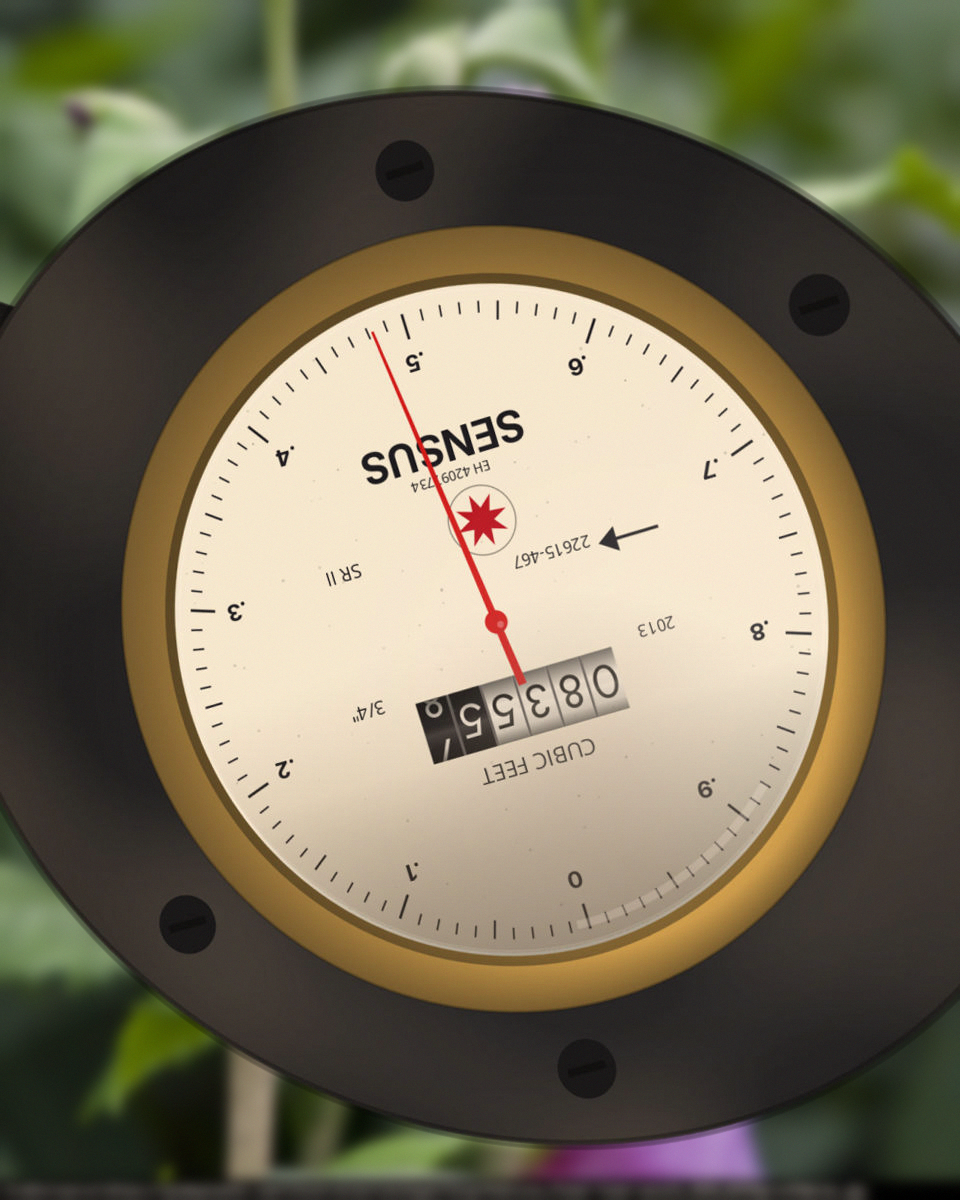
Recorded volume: 83557.48 ft³
